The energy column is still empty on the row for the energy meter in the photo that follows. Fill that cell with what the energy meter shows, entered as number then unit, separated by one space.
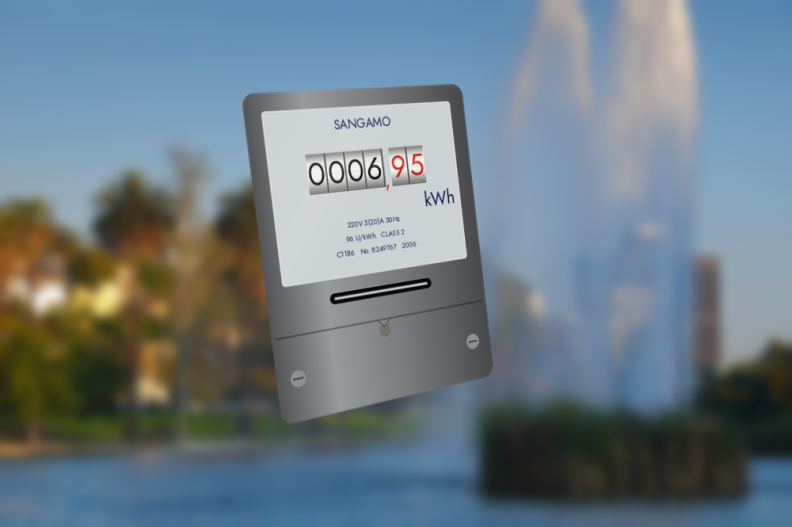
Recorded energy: 6.95 kWh
